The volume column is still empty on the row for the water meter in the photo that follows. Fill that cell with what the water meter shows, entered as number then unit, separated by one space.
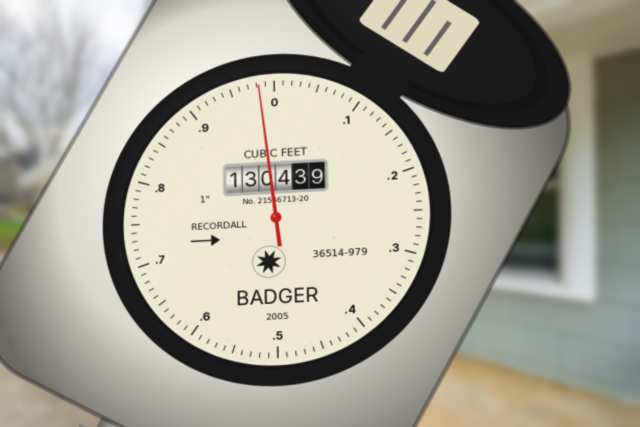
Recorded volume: 130438.98 ft³
